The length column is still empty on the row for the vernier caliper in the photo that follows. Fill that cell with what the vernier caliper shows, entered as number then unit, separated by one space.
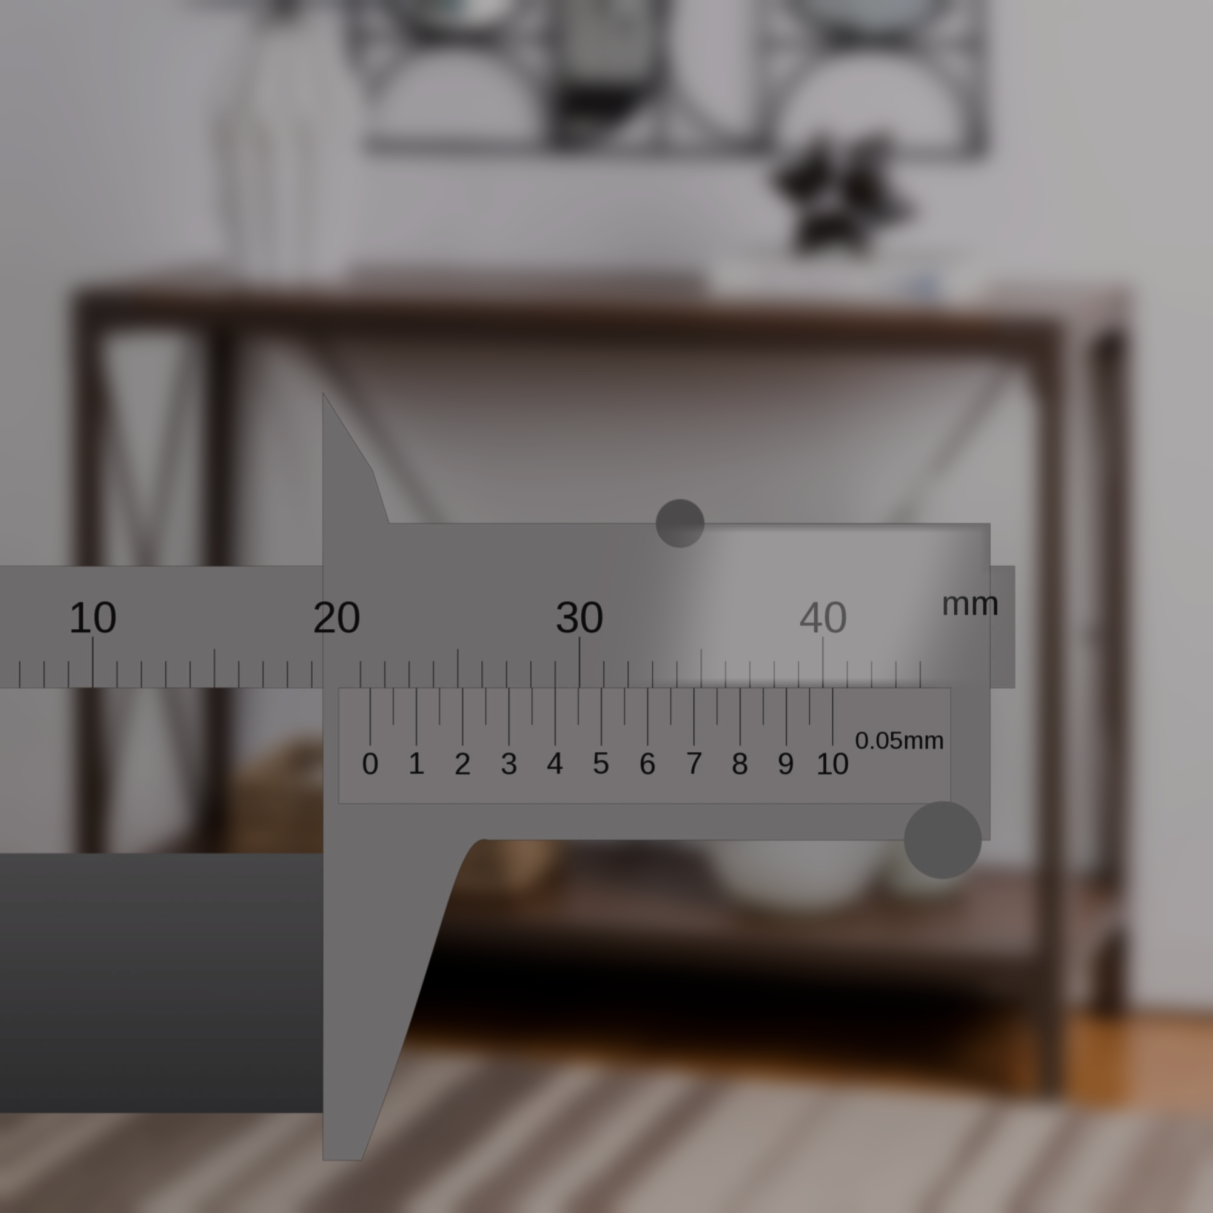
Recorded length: 21.40 mm
